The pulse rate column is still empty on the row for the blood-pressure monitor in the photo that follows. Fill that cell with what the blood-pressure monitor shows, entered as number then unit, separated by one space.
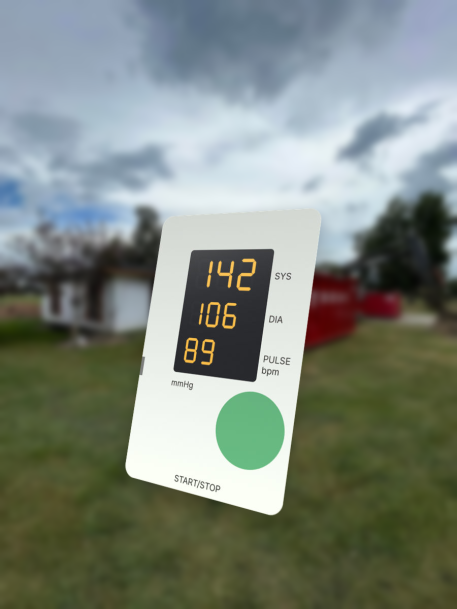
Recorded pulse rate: 89 bpm
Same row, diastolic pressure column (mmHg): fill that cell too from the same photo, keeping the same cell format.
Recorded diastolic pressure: 106 mmHg
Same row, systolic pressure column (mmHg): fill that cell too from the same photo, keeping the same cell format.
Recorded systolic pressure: 142 mmHg
